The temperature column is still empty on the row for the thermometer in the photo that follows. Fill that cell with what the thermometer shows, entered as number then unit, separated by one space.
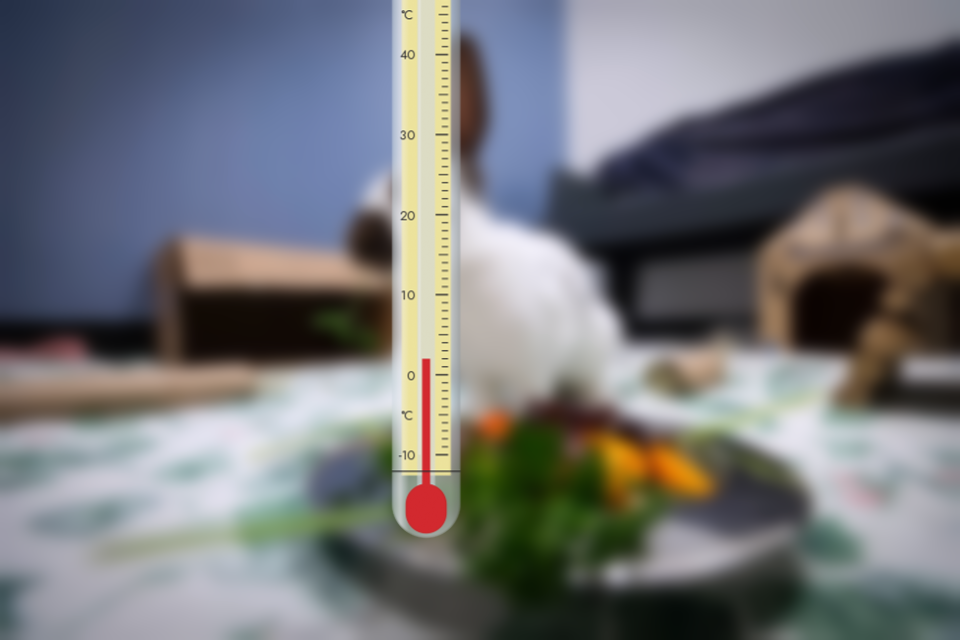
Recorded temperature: 2 °C
